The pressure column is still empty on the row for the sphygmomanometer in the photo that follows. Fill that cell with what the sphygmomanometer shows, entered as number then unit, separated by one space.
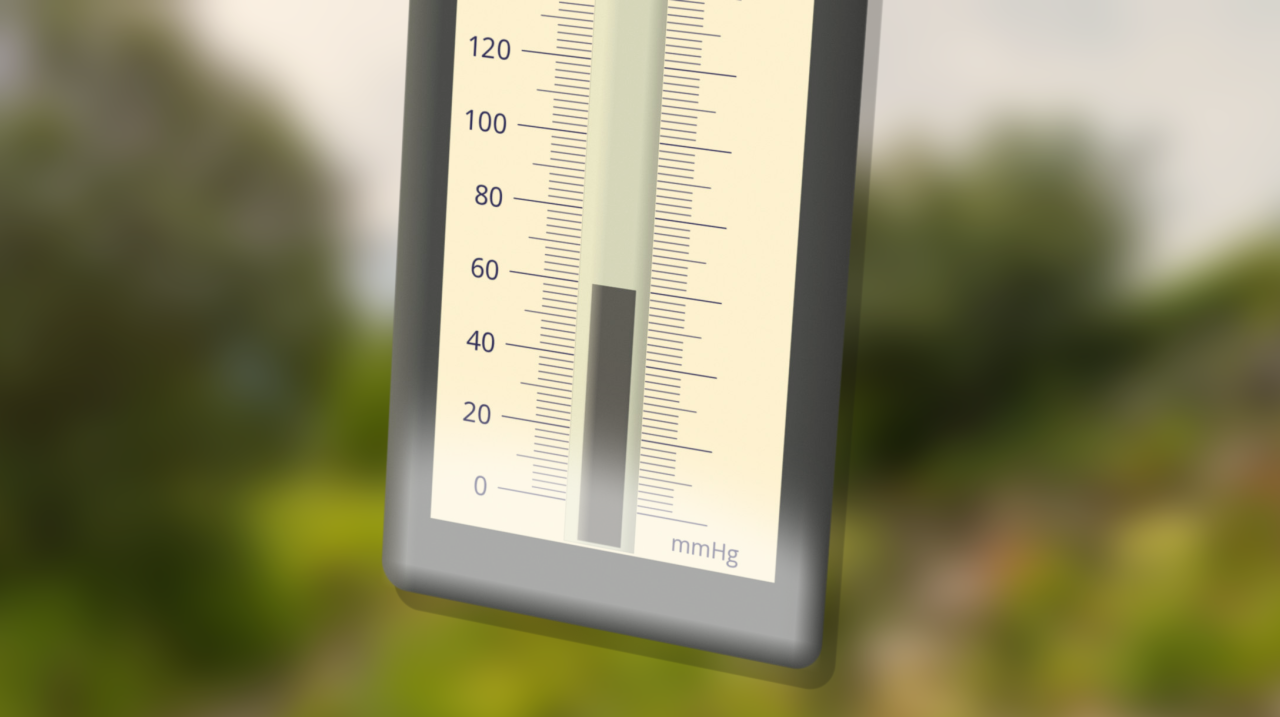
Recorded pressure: 60 mmHg
